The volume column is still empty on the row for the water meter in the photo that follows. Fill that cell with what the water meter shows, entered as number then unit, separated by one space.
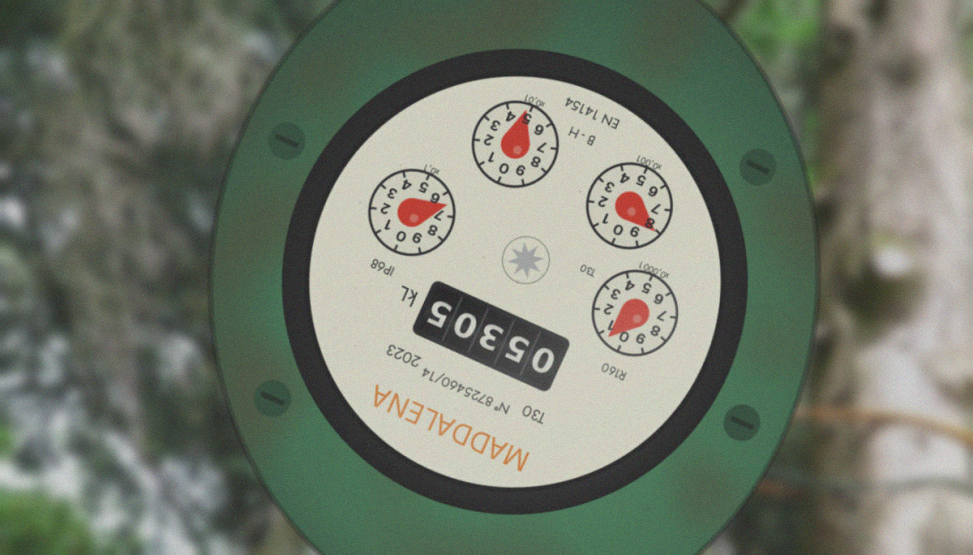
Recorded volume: 5305.6480 kL
